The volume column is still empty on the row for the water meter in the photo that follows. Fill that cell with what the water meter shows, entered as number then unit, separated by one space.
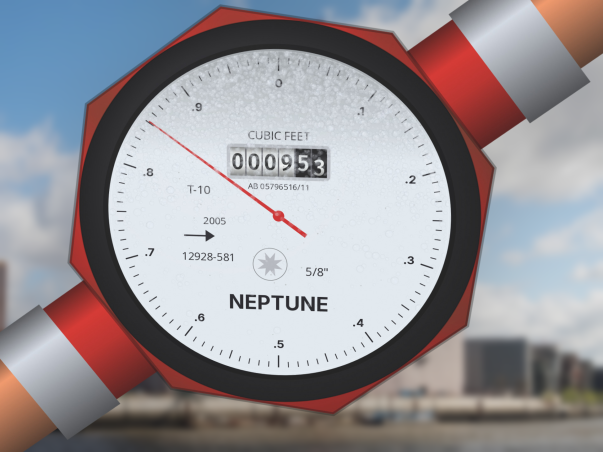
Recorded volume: 952.85 ft³
